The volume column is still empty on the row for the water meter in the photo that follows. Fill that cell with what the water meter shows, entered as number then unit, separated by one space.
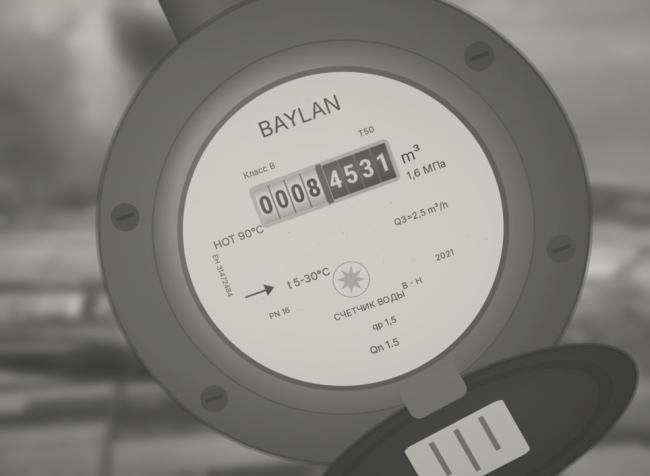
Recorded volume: 8.4531 m³
